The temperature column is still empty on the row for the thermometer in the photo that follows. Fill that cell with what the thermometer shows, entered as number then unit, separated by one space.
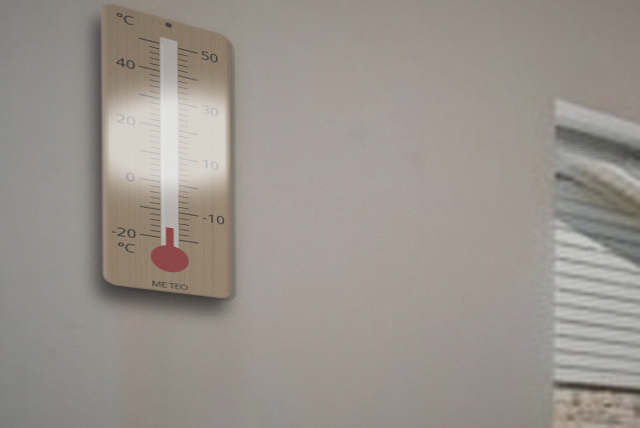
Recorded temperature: -16 °C
